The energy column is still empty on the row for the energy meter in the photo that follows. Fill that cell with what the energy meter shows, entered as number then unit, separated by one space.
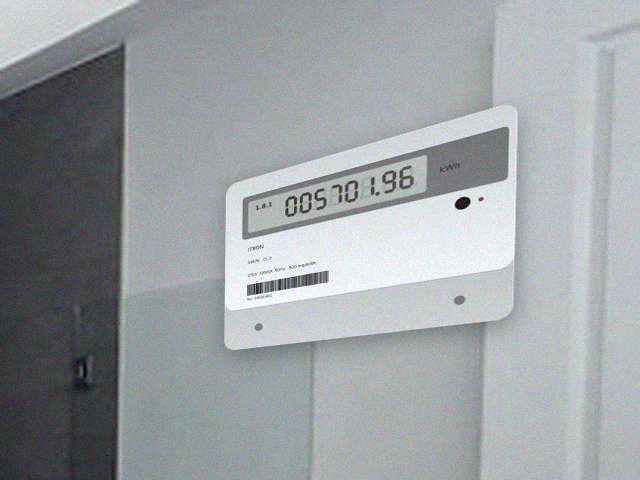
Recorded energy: 5701.96 kWh
